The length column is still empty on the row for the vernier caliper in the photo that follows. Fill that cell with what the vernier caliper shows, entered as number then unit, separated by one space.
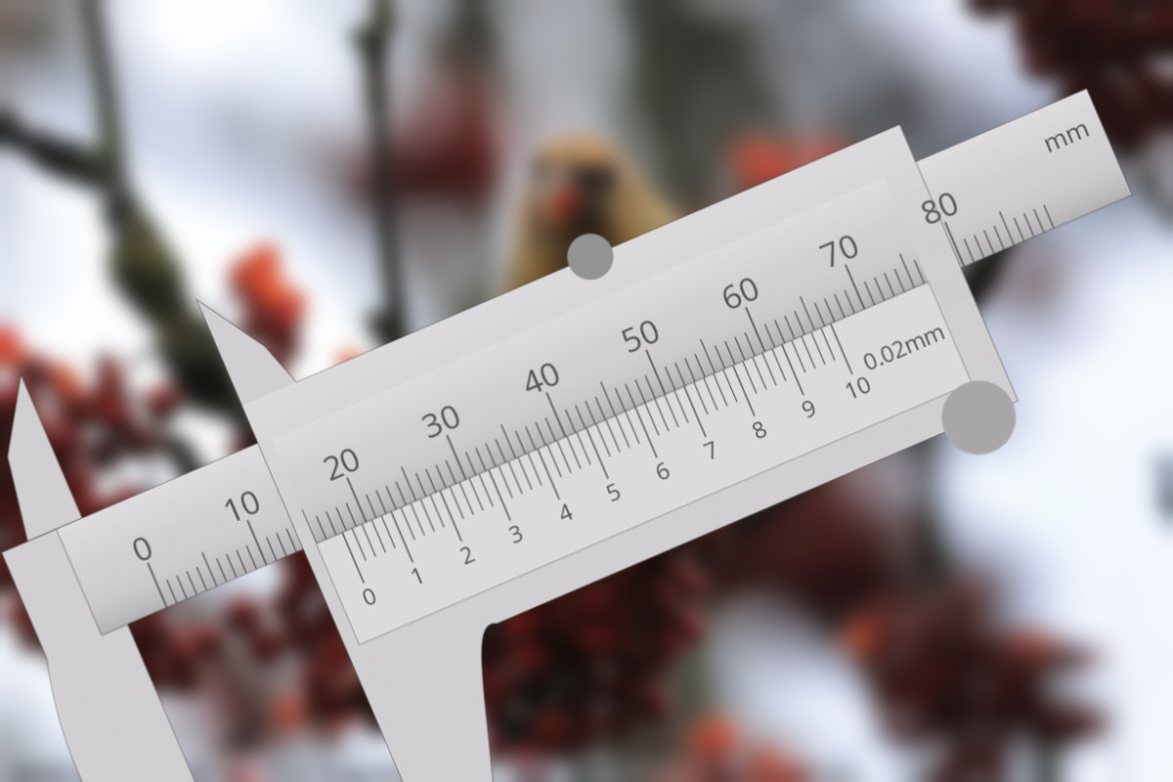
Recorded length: 17.6 mm
